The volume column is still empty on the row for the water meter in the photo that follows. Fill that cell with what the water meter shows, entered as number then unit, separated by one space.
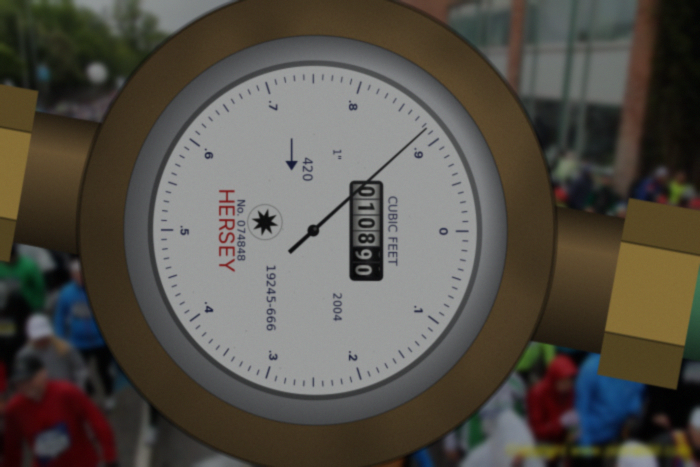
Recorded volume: 10889.88 ft³
